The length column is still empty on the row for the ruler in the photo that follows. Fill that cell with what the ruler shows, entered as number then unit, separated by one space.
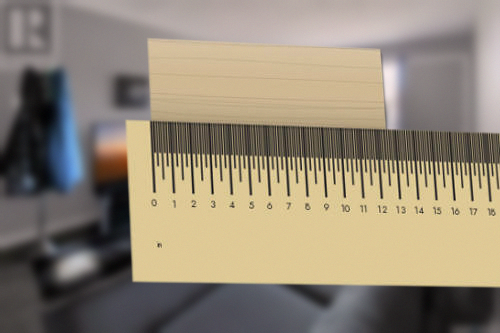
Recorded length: 12.5 in
